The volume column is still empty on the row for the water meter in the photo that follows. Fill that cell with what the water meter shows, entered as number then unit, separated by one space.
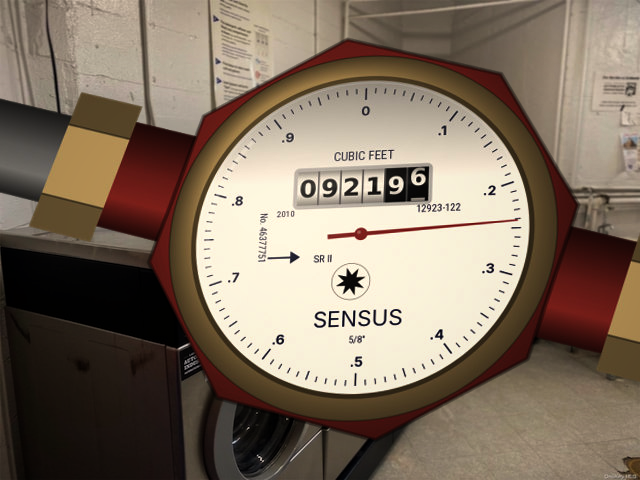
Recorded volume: 92196.24 ft³
